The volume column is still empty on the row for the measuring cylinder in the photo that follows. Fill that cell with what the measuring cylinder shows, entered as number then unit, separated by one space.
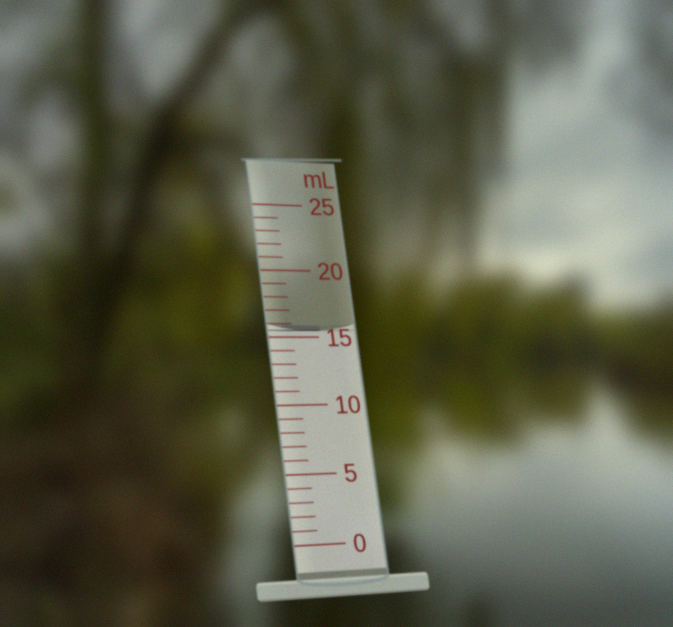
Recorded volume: 15.5 mL
